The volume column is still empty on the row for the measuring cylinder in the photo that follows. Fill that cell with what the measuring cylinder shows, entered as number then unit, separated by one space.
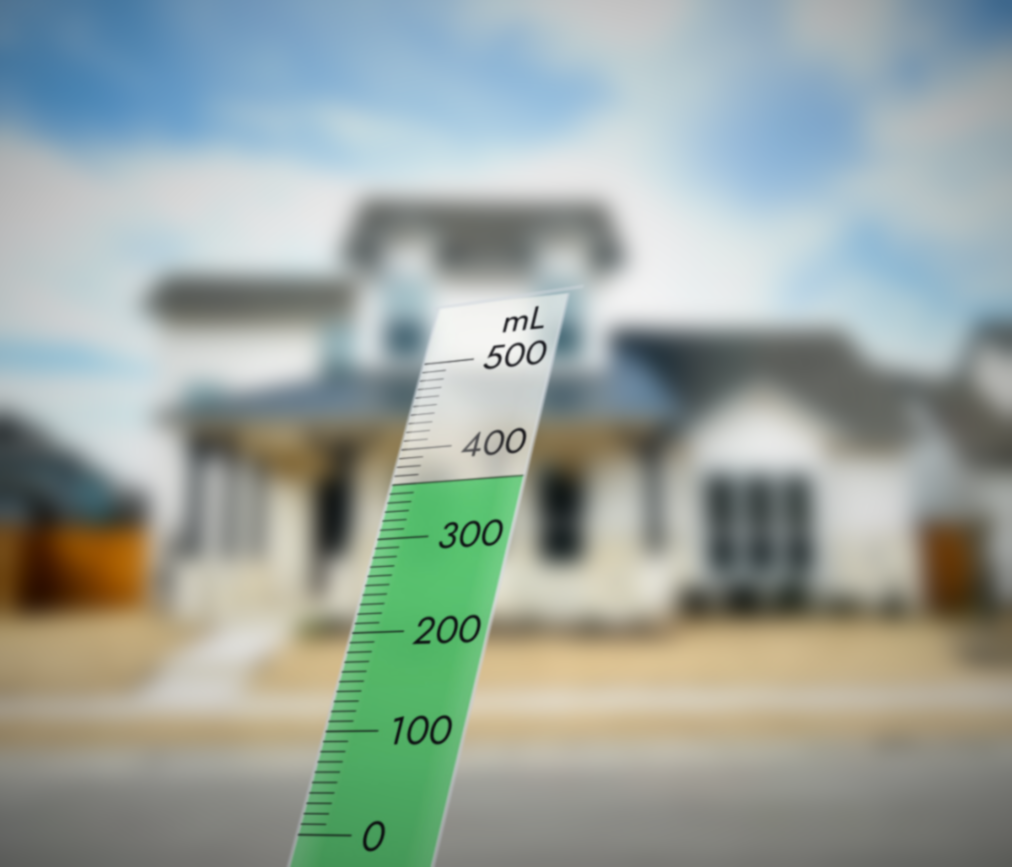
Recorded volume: 360 mL
